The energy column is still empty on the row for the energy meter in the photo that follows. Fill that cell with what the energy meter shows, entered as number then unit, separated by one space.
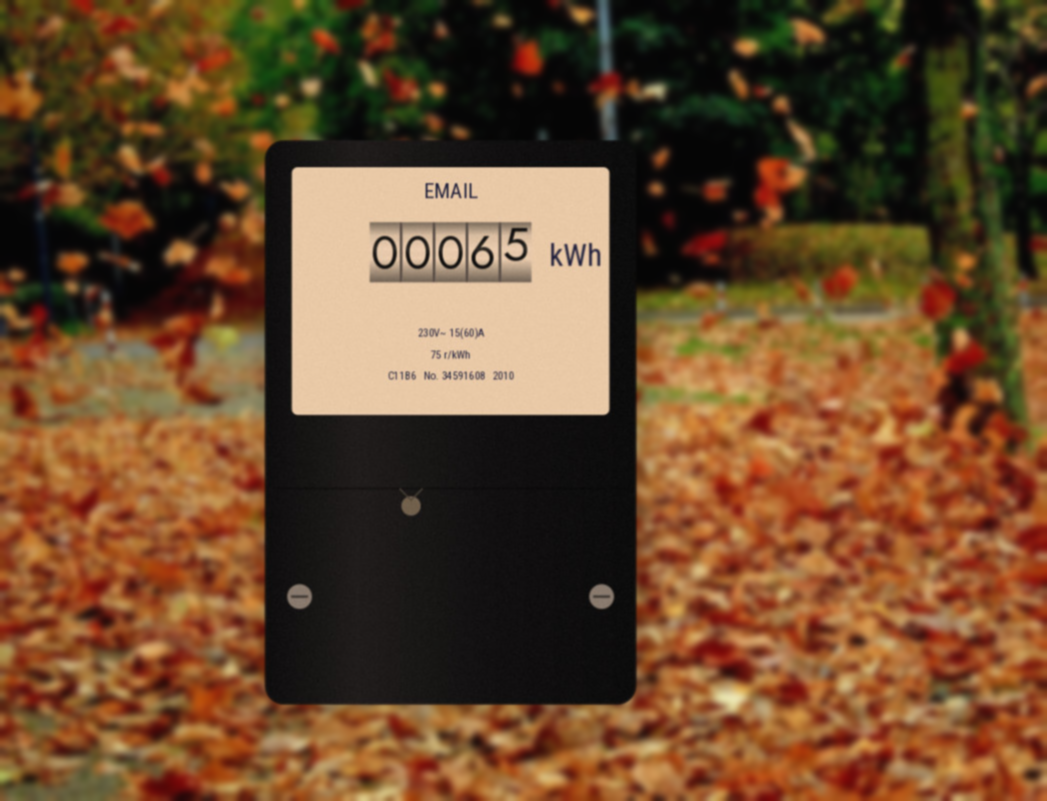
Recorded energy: 65 kWh
